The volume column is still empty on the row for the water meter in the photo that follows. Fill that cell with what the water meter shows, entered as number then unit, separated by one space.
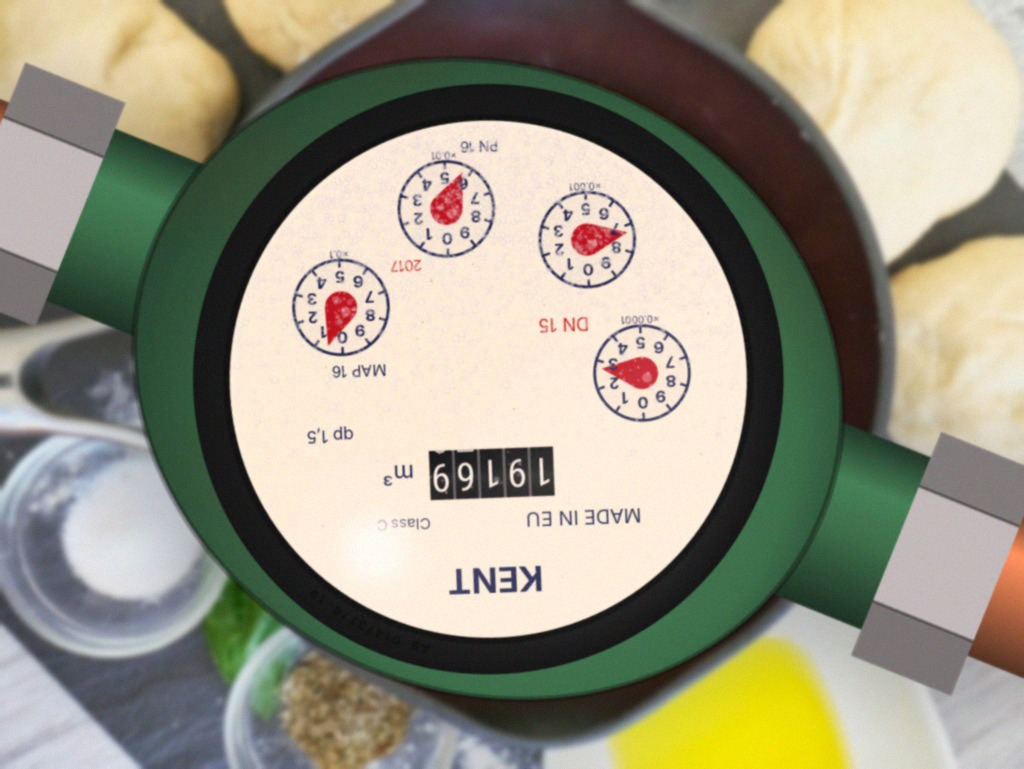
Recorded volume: 19169.0572 m³
